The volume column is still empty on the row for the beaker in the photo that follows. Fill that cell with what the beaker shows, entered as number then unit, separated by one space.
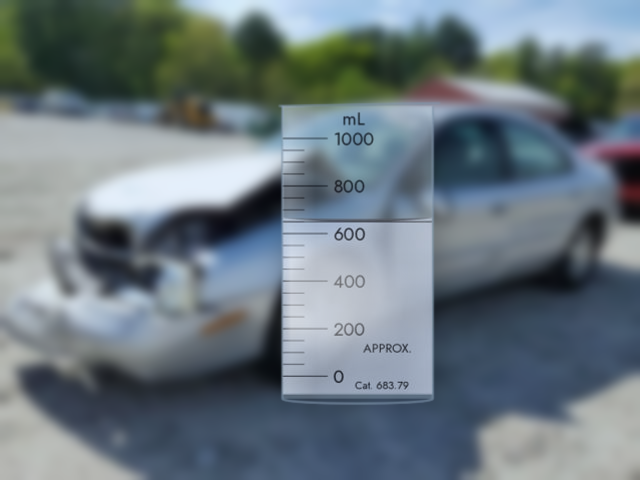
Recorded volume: 650 mL
